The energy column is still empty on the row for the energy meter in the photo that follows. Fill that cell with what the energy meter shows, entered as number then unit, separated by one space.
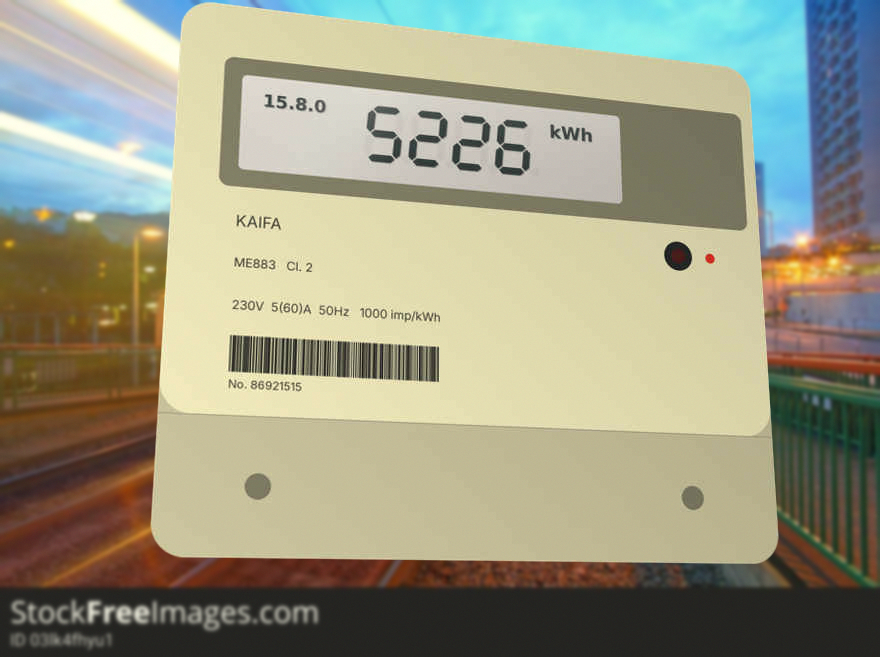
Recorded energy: 5226 kWh
